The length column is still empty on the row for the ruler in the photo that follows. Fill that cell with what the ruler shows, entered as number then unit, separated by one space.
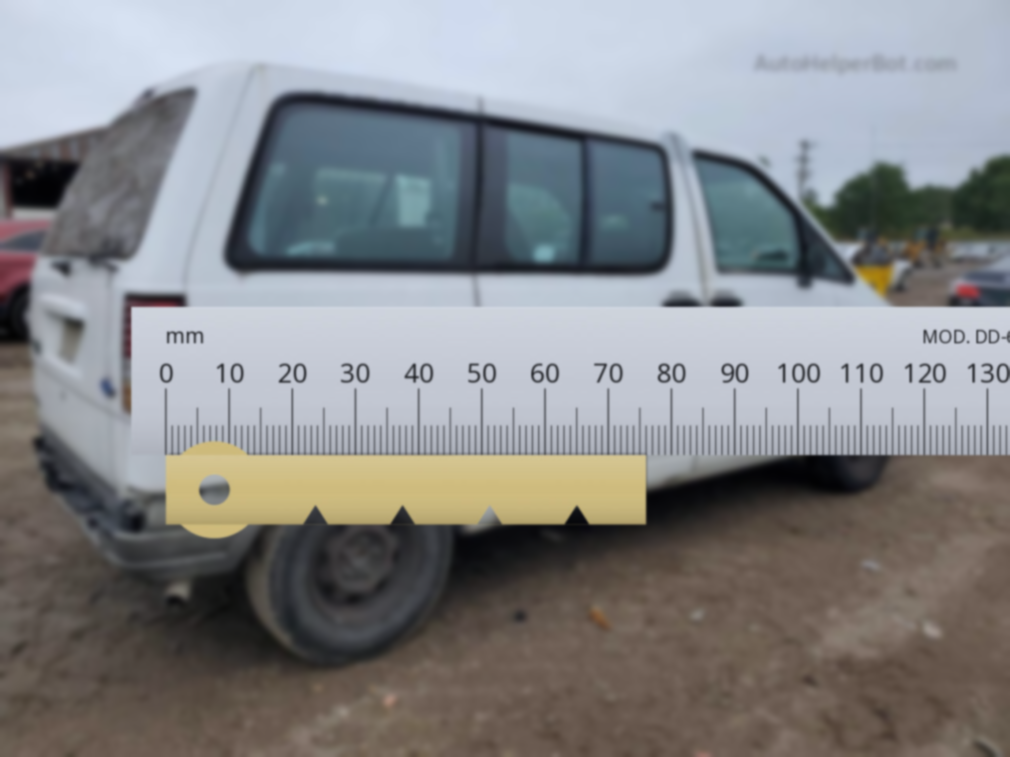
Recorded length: 76 mm
